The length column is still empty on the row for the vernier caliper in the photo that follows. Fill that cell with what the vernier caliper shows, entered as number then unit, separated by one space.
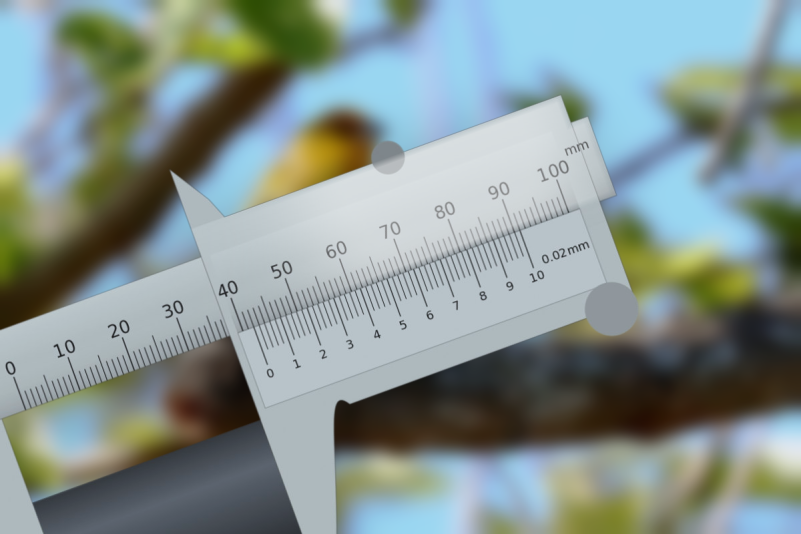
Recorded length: 42.0 mm
